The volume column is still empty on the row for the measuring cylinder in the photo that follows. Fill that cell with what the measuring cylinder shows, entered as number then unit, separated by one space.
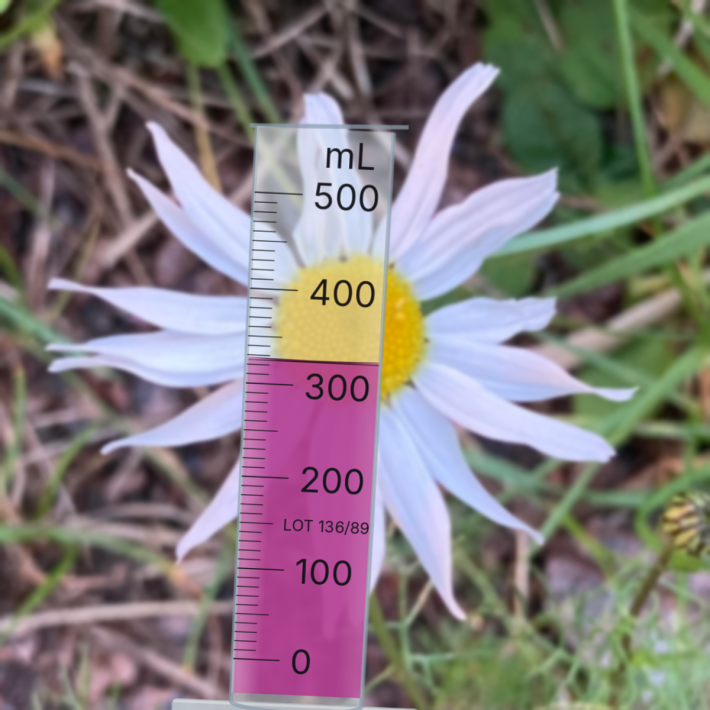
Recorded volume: 325 mL
